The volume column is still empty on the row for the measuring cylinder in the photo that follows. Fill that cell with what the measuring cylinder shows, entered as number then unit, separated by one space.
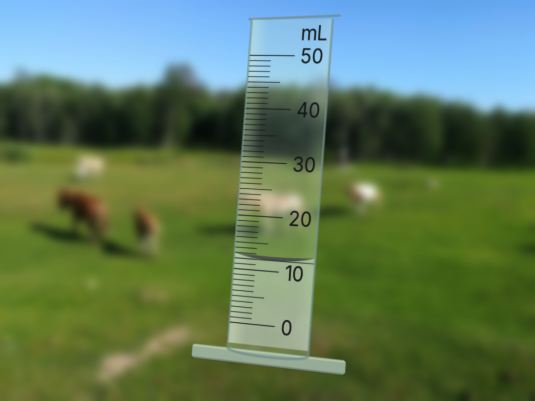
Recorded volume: 12 mL
